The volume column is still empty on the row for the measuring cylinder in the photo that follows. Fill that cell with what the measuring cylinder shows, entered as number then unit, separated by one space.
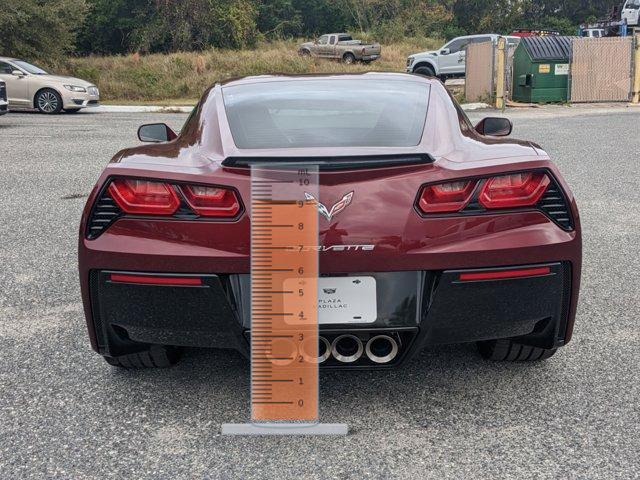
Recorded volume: 9 mL
